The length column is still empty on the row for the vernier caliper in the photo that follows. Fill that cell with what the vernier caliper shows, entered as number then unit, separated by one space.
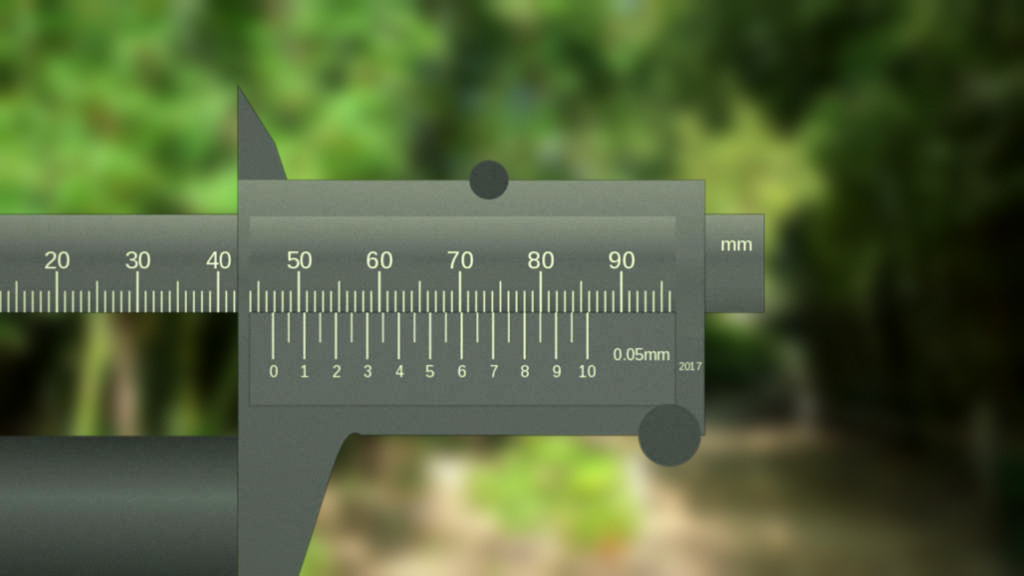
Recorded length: 46.8 mm
